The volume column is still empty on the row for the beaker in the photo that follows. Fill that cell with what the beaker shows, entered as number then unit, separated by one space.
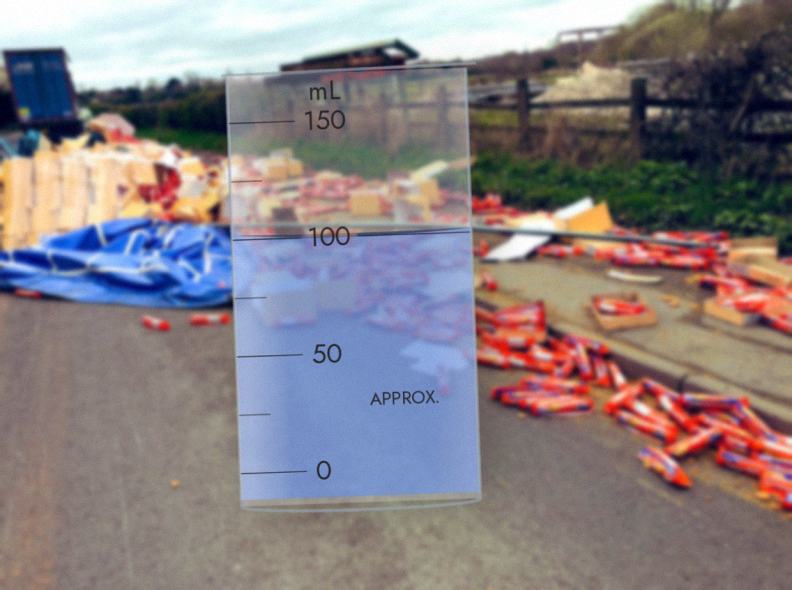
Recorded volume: 100 mL
